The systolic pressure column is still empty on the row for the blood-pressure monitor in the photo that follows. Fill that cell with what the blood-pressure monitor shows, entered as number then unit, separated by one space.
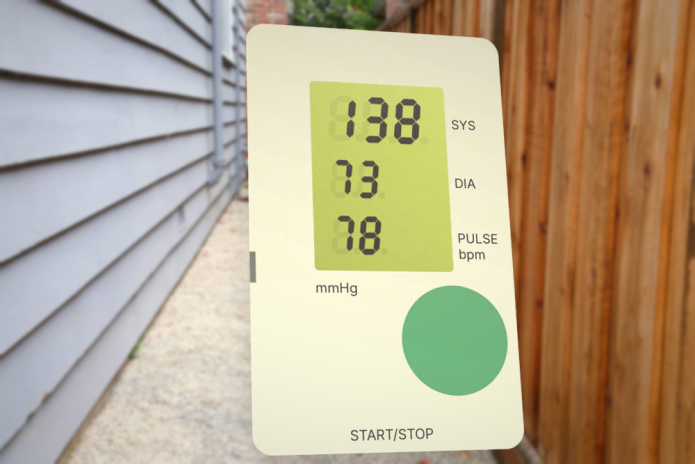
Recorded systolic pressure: 138 mmHg
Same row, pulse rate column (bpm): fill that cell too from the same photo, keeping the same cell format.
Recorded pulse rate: 78 bpm
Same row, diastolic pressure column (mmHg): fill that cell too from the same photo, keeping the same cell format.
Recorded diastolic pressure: 73 mmHg
